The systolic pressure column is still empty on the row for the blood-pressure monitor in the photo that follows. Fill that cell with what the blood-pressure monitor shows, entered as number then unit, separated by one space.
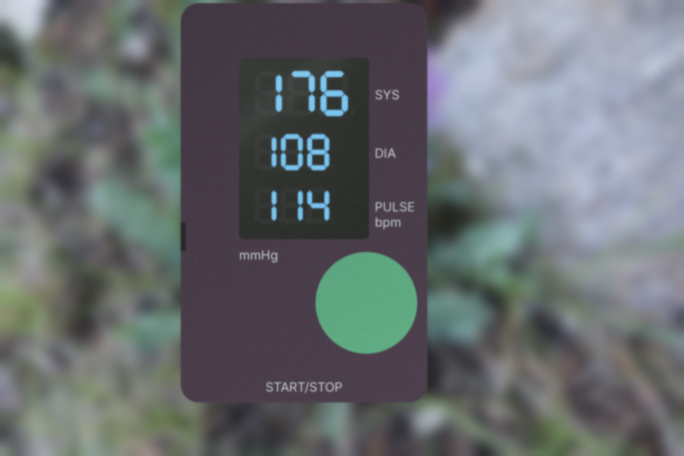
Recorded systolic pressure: 176 mmHg
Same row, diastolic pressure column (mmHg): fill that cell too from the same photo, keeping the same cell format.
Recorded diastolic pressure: 108 mmHg
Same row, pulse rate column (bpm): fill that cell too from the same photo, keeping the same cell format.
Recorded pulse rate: 114 bpm
